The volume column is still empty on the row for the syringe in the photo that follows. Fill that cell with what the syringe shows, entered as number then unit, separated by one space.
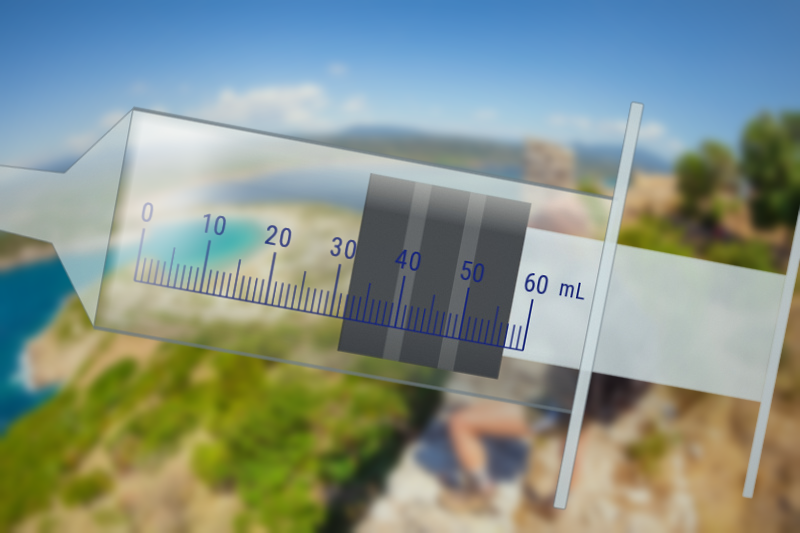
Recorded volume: 32 mL
